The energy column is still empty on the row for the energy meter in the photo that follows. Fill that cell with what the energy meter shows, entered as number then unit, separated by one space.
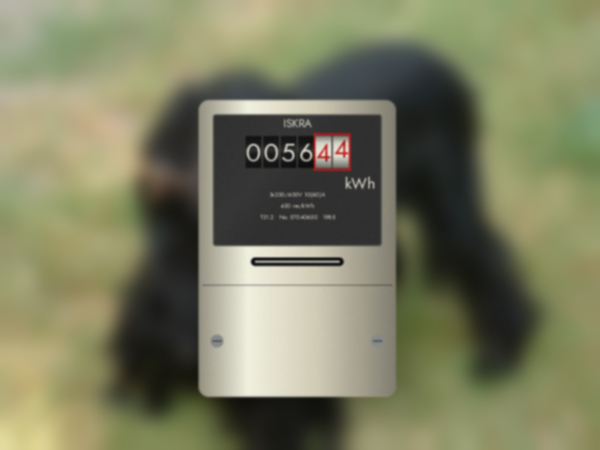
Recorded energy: 56.44 kWh
